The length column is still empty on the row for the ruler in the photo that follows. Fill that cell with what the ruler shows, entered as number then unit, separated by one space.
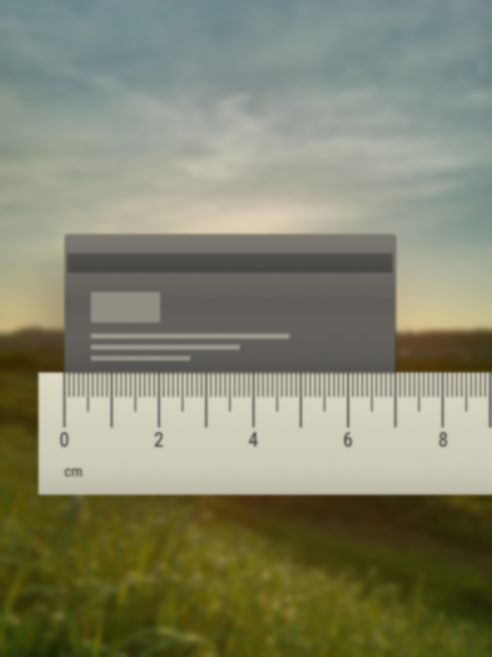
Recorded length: 7 cm
